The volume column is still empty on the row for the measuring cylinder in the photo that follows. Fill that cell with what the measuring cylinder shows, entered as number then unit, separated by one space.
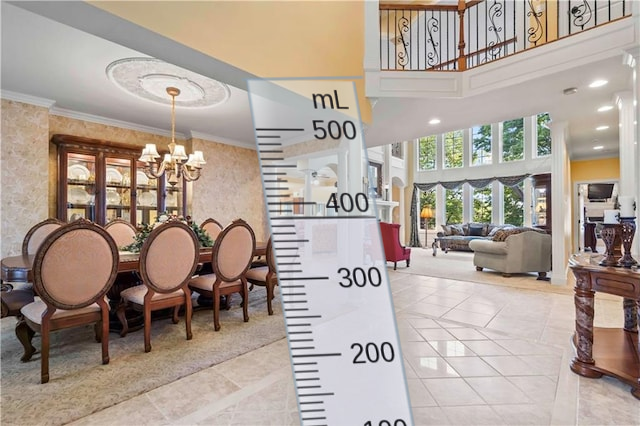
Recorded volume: 380 mL
